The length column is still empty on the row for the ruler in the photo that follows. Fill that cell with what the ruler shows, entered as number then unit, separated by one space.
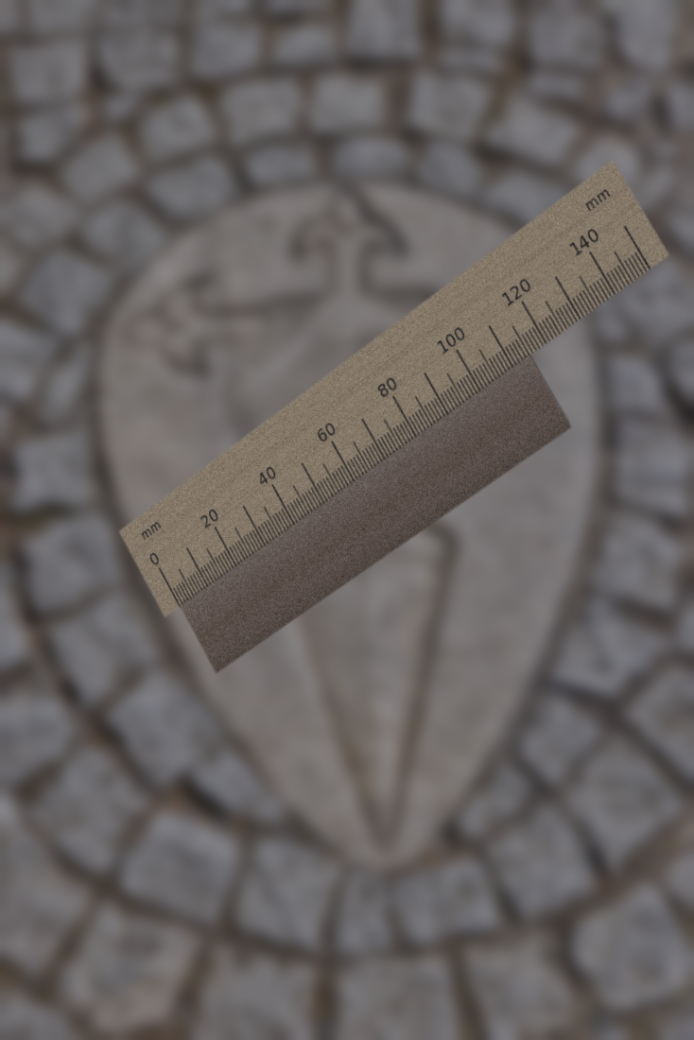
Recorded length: 115 mm
